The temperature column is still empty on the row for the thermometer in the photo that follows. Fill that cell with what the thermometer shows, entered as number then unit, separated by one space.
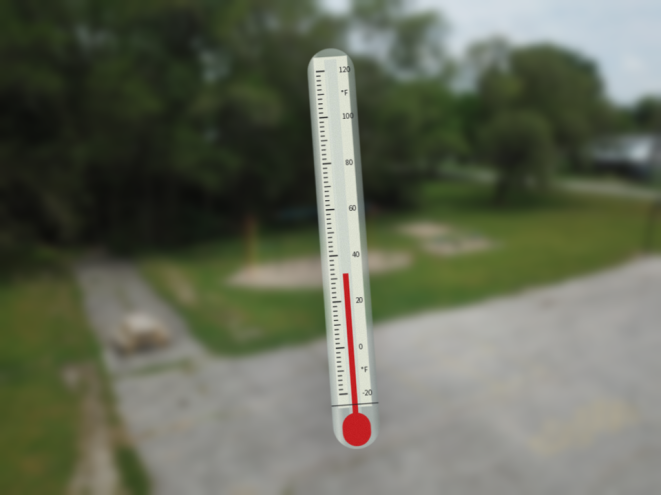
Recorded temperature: 32 °F
